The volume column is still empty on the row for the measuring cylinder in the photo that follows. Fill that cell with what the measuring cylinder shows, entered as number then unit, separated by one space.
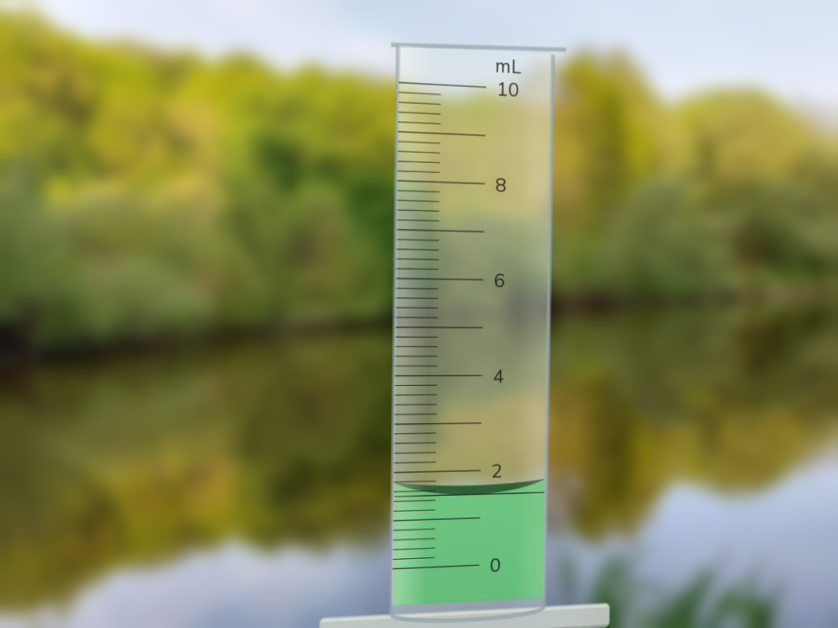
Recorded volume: 1.5 mL
